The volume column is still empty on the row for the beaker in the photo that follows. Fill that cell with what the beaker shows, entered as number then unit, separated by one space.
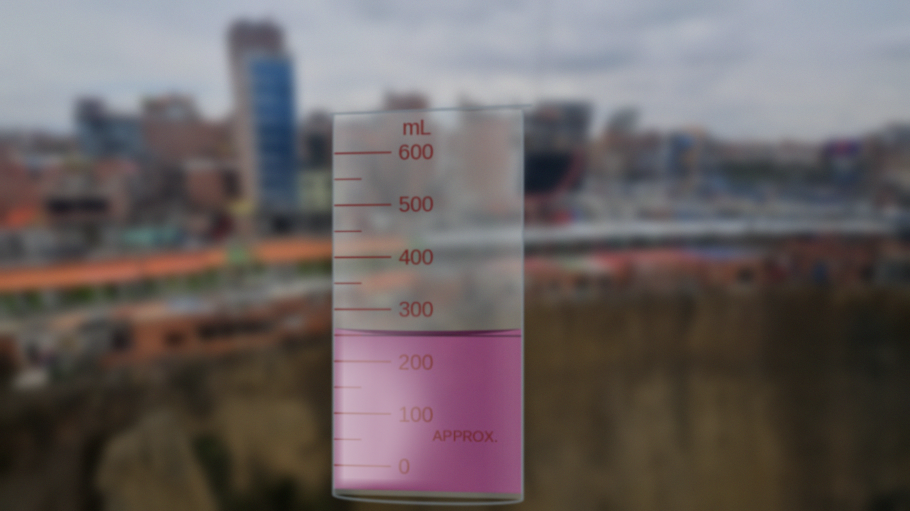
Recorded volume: 250 mL
